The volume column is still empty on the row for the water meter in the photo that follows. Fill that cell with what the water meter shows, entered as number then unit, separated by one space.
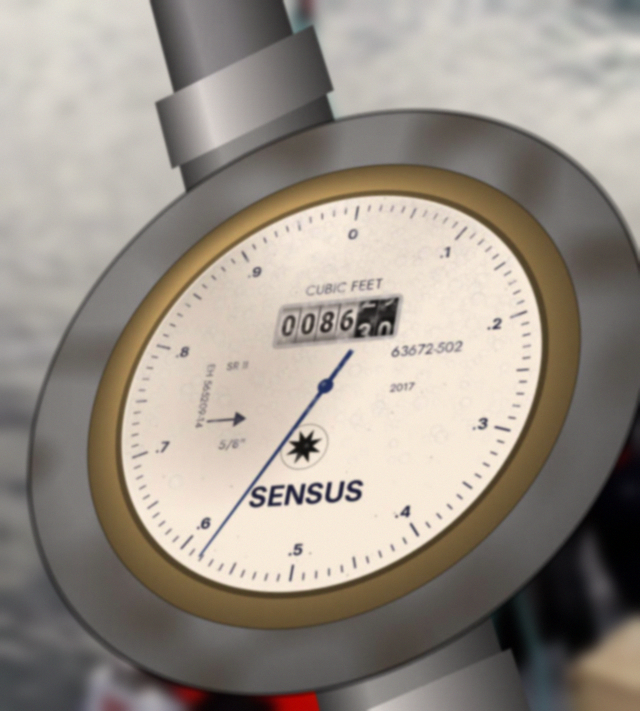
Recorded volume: 8629.58 ft³
